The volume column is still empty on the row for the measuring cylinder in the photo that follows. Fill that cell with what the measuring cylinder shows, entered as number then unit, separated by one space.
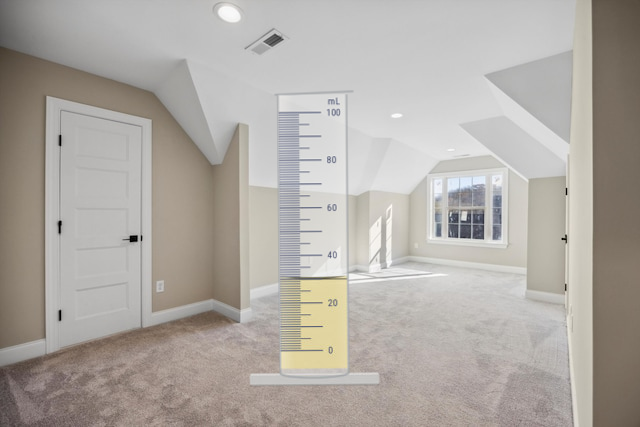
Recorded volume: 30 mL
